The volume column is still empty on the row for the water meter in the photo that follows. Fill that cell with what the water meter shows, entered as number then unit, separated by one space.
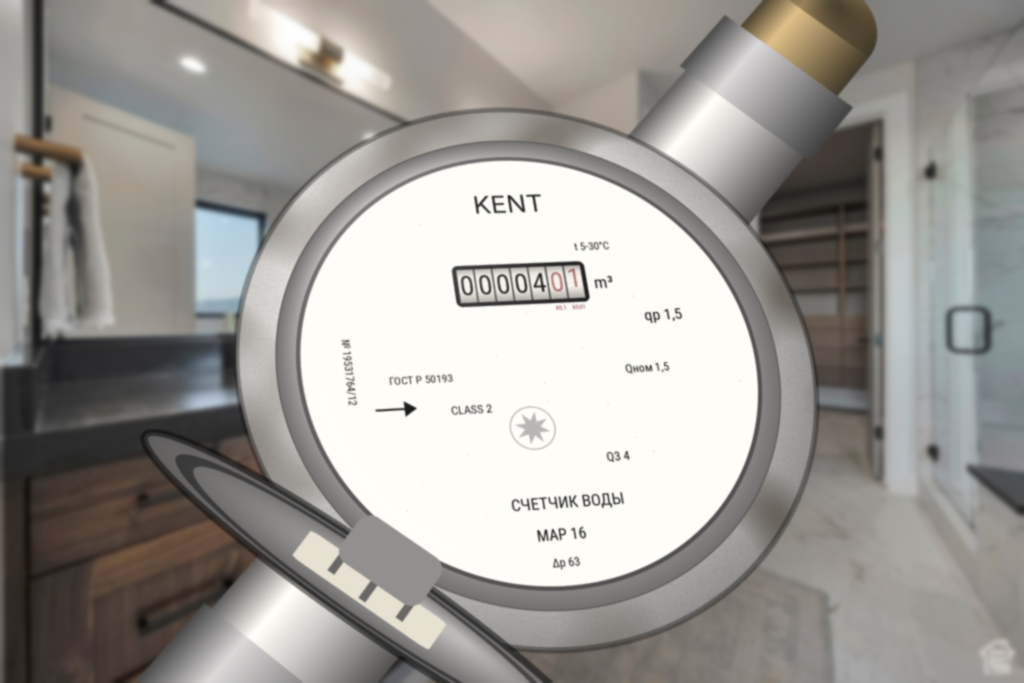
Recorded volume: 4.01 m³
